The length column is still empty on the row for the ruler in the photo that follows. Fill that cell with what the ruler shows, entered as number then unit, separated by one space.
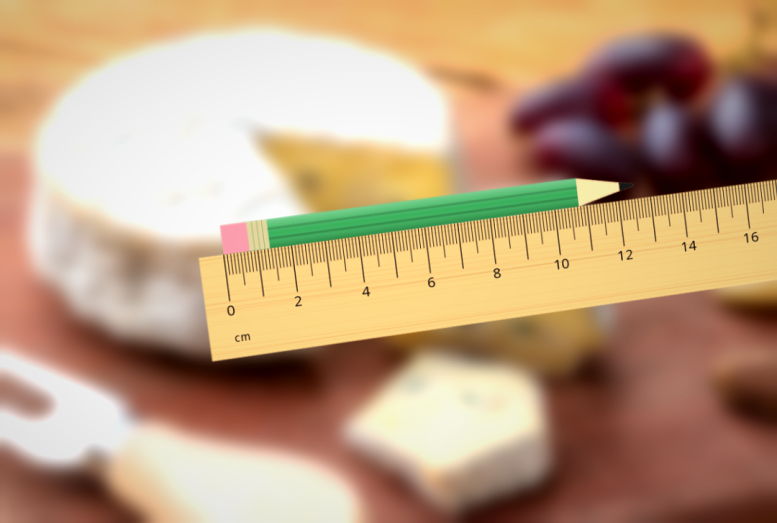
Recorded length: 12.5 cm
